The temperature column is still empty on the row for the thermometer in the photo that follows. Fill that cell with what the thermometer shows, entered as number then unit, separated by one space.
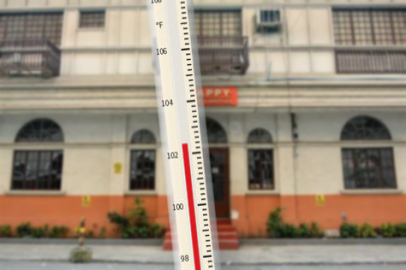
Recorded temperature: 102.4 °F
